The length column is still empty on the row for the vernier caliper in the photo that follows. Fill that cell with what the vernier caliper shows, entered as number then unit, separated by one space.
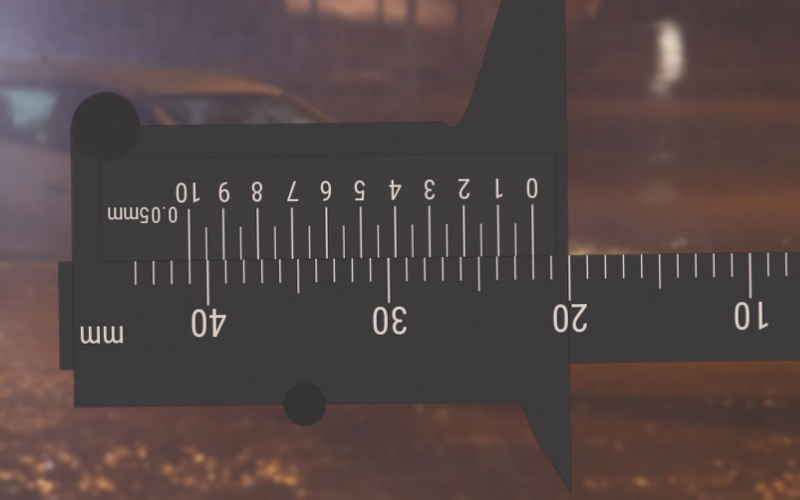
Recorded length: 22.0 mm
